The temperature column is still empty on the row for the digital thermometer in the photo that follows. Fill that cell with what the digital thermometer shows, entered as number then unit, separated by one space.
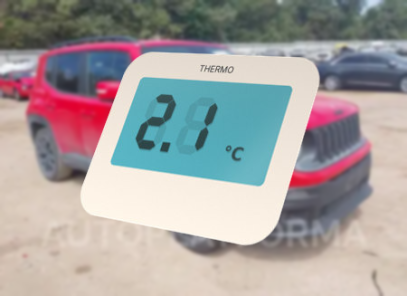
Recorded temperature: 2.1 °C
